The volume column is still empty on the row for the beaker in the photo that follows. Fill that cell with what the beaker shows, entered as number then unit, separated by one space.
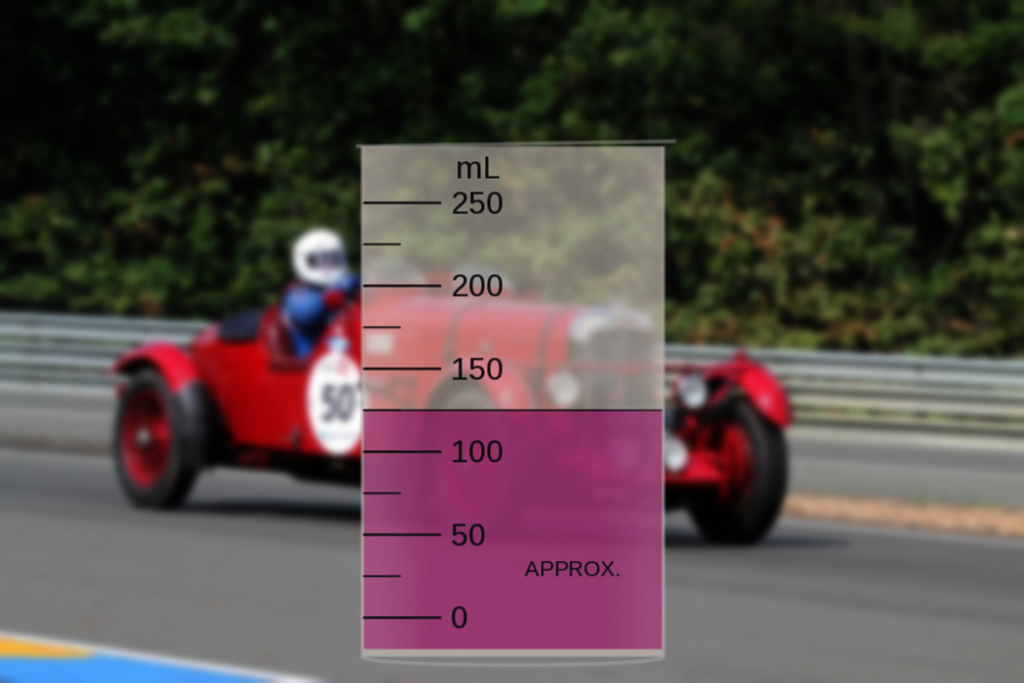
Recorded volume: 125 mL
